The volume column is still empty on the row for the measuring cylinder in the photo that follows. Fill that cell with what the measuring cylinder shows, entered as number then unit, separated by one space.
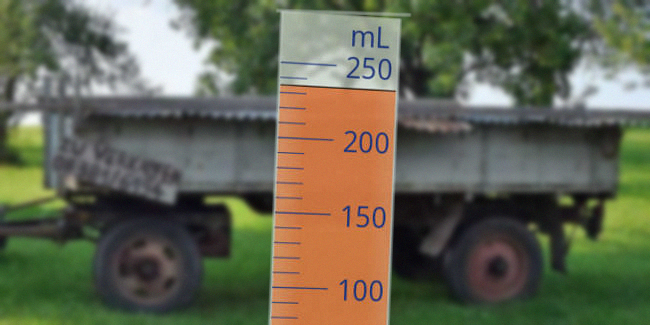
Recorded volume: 235 mL
